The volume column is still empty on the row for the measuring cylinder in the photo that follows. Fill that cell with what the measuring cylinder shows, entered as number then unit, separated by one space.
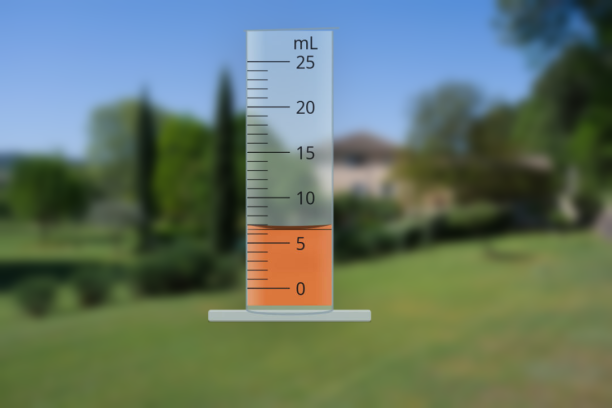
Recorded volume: 6.5 mL
